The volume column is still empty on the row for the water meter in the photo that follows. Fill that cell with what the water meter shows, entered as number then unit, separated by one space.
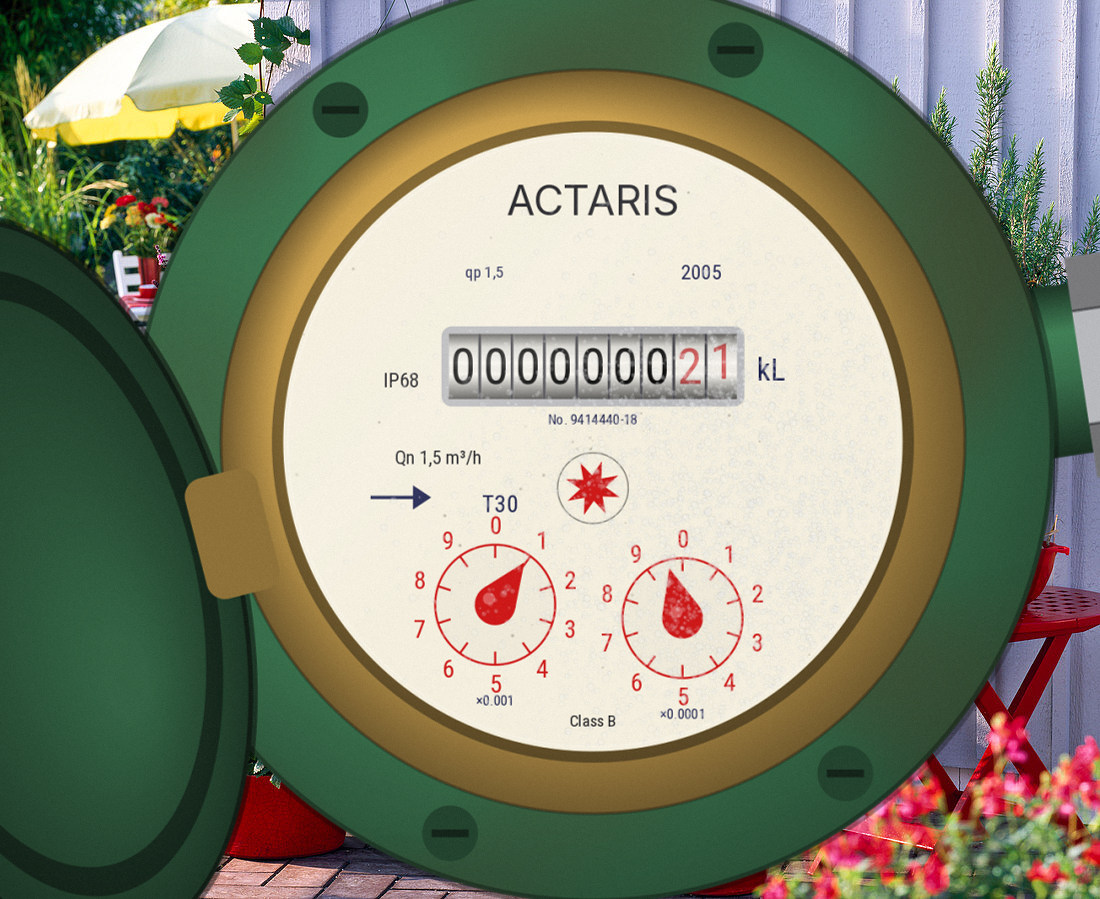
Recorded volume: 0.2109 kL
